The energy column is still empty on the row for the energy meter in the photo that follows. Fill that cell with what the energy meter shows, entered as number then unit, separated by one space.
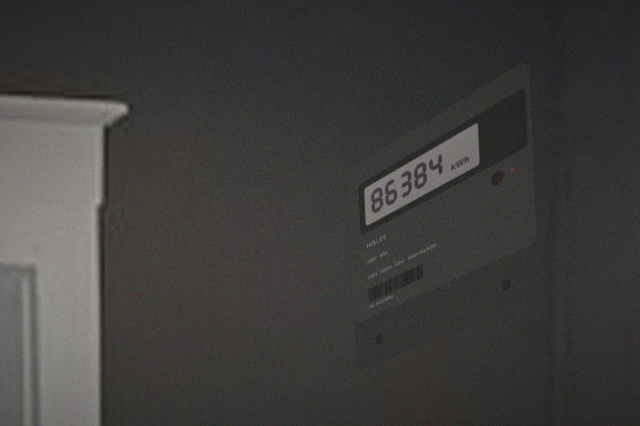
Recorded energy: 86384 kWh
